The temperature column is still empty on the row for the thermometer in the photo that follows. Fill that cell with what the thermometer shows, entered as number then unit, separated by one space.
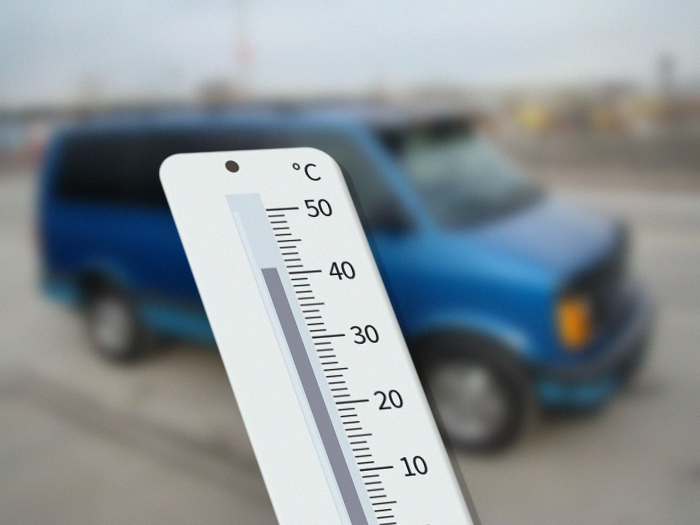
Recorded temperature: 41 °C
